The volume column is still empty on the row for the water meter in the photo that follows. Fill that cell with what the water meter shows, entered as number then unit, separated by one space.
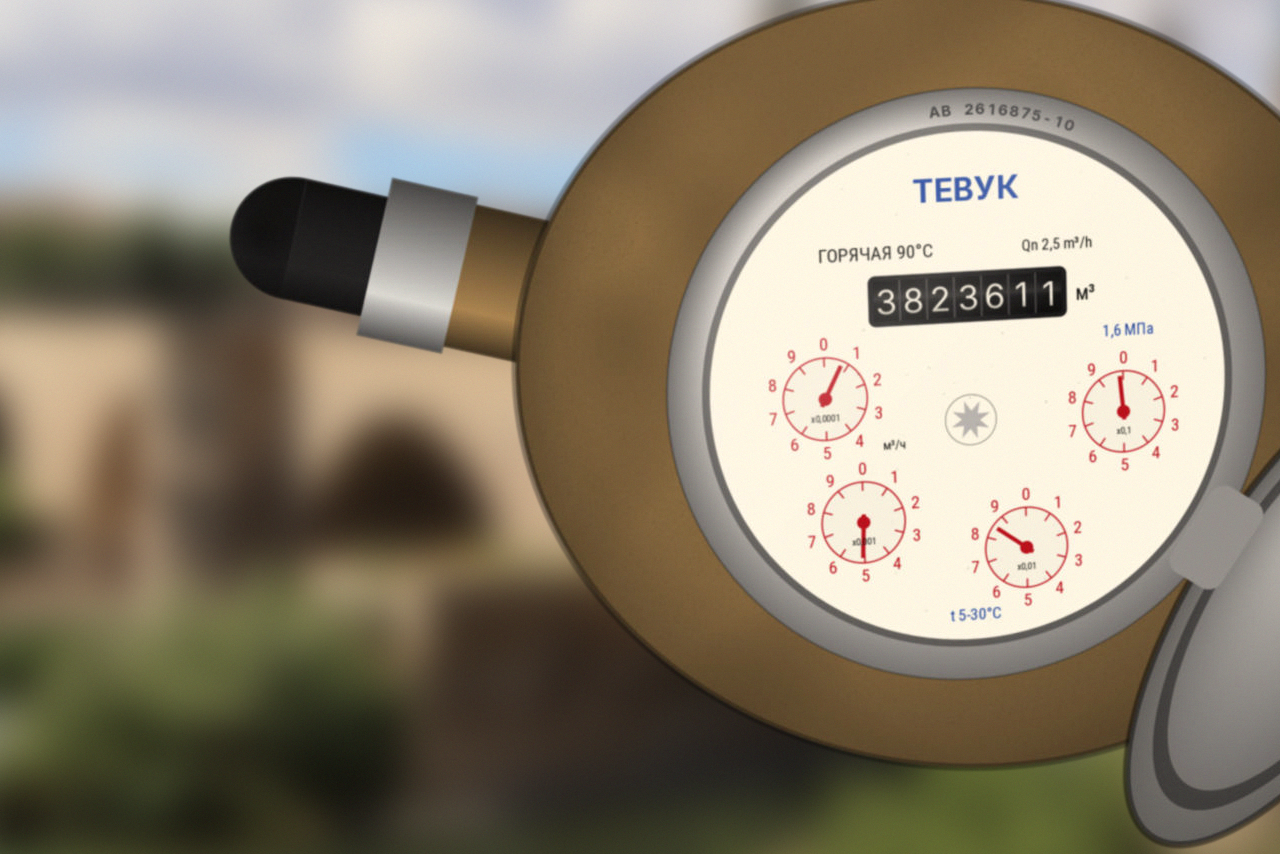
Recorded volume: 3823610.9850 m³
